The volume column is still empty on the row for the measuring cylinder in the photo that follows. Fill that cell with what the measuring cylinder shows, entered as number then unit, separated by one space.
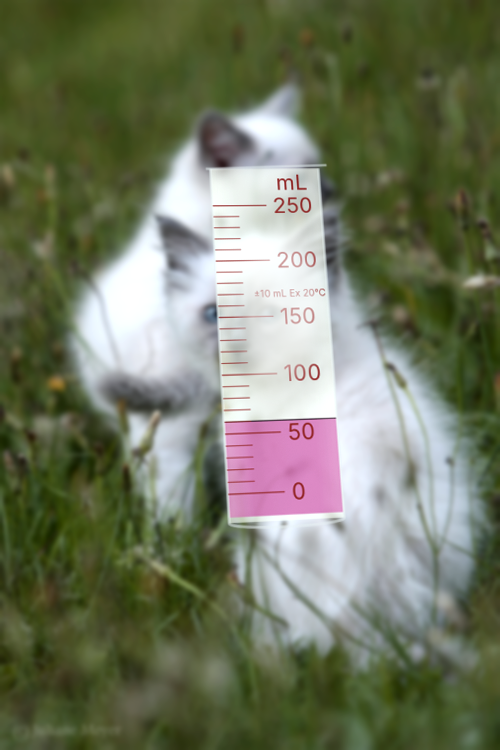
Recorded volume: 60 mL
